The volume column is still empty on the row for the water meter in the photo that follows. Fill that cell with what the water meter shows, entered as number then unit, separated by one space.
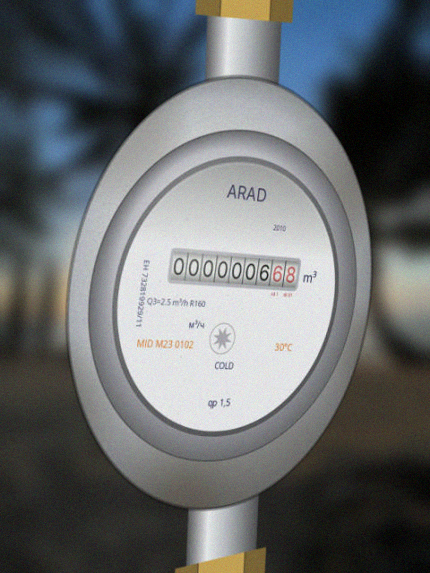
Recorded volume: 6.68 m³
